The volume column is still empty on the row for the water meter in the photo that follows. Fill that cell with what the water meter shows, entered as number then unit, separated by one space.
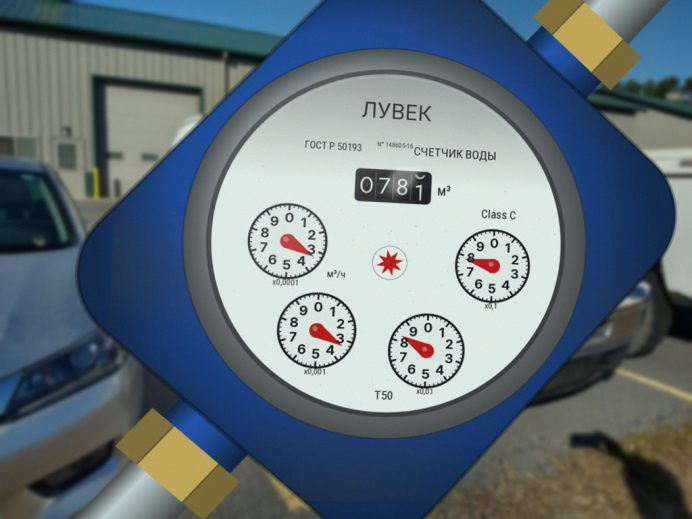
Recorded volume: 780.7833 m³
